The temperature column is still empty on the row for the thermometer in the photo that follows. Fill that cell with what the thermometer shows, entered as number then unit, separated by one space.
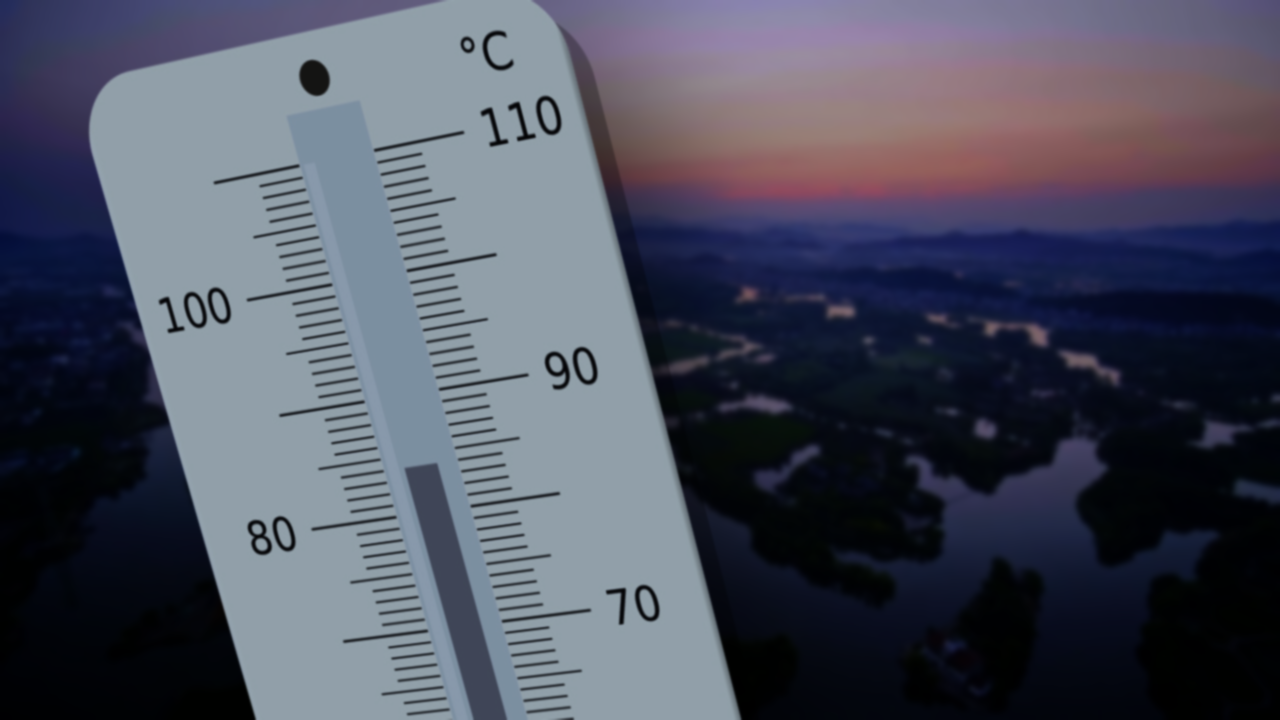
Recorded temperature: 84 °C
